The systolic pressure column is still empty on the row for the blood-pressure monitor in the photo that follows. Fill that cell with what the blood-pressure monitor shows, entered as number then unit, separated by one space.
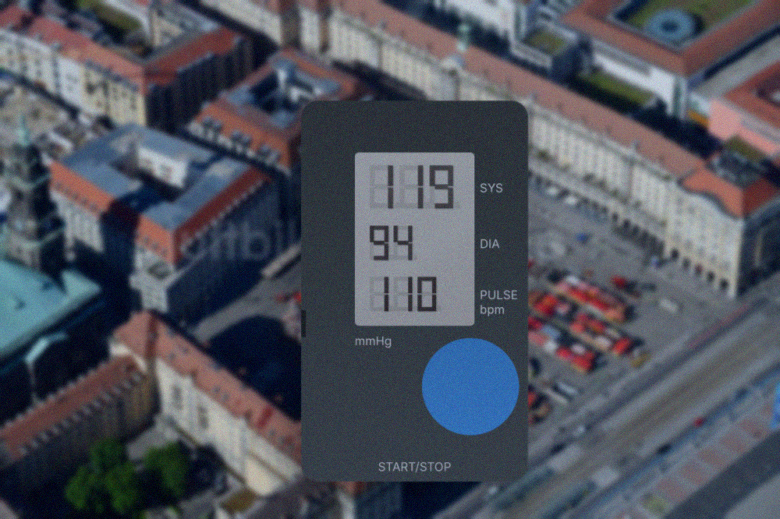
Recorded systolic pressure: 119 mmHg
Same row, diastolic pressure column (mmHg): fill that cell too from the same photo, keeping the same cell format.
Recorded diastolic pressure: 94 mmHg
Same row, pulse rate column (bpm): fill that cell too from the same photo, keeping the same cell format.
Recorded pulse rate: 110 bpm
